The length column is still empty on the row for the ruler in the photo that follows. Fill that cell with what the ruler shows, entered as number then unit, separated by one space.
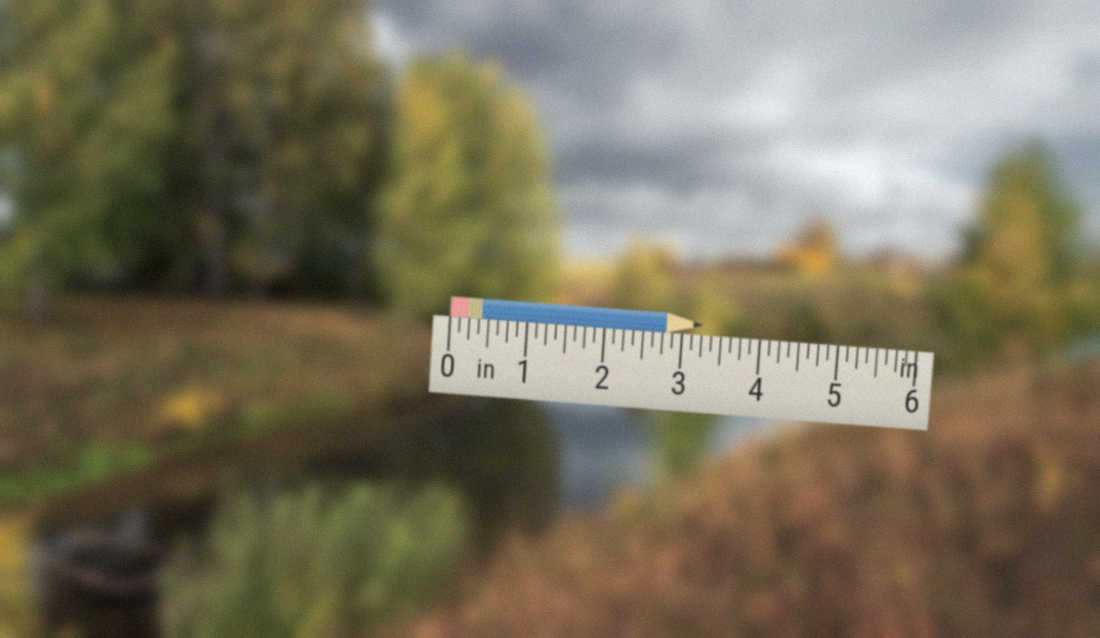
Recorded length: 3.25 in
